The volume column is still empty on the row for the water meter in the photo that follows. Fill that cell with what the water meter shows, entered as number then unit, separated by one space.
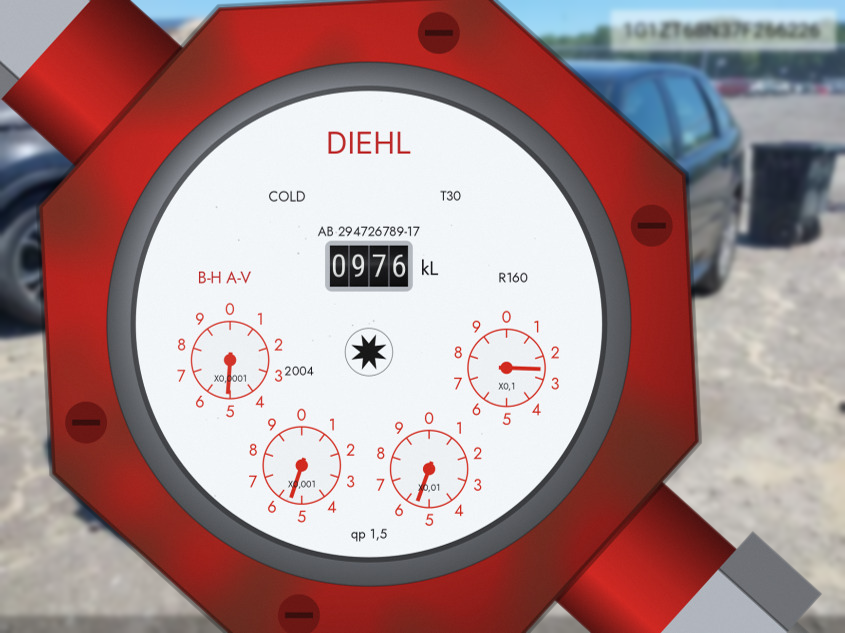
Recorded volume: 976.2555 kL
